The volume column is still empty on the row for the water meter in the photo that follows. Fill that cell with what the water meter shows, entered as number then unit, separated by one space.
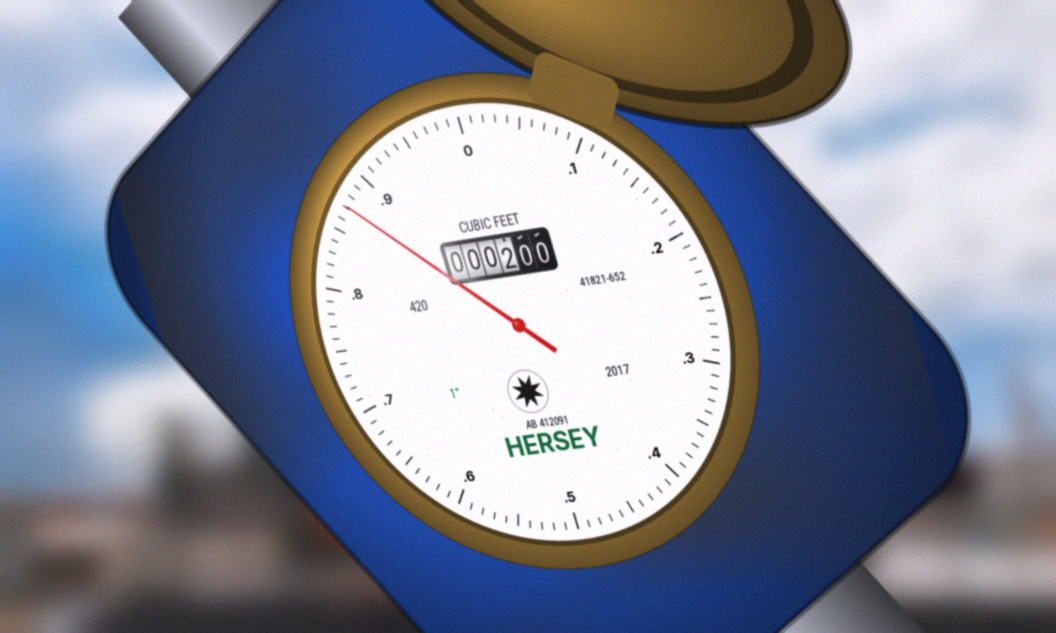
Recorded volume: 199.87 ft³
